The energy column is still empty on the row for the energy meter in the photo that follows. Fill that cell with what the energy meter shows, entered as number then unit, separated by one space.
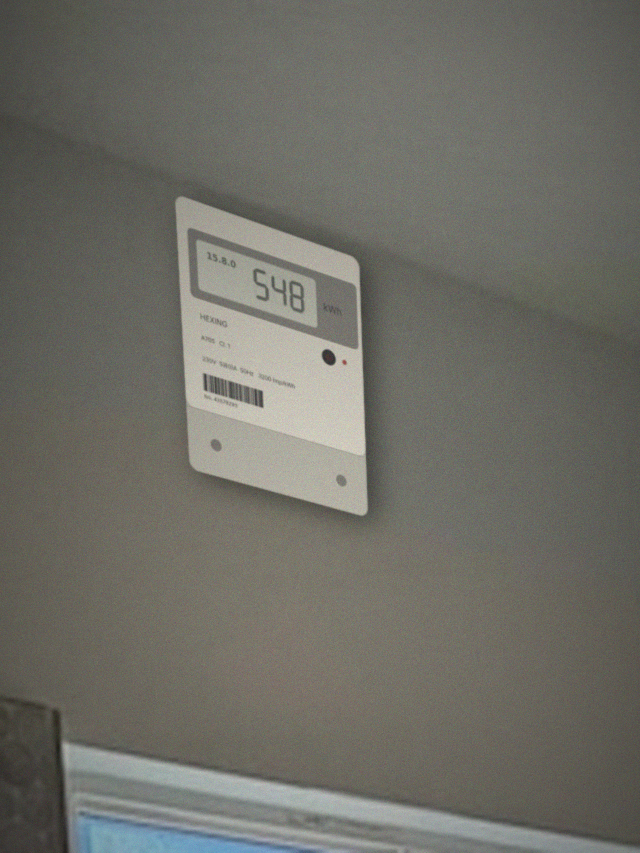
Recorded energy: 548 kWh
